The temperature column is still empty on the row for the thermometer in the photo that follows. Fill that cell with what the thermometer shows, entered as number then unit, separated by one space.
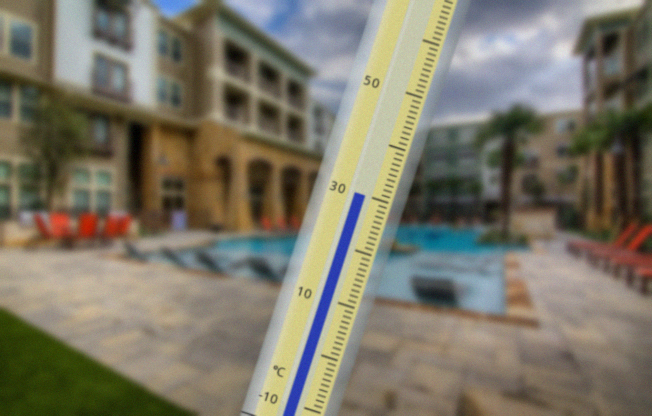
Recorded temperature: 30 °C
